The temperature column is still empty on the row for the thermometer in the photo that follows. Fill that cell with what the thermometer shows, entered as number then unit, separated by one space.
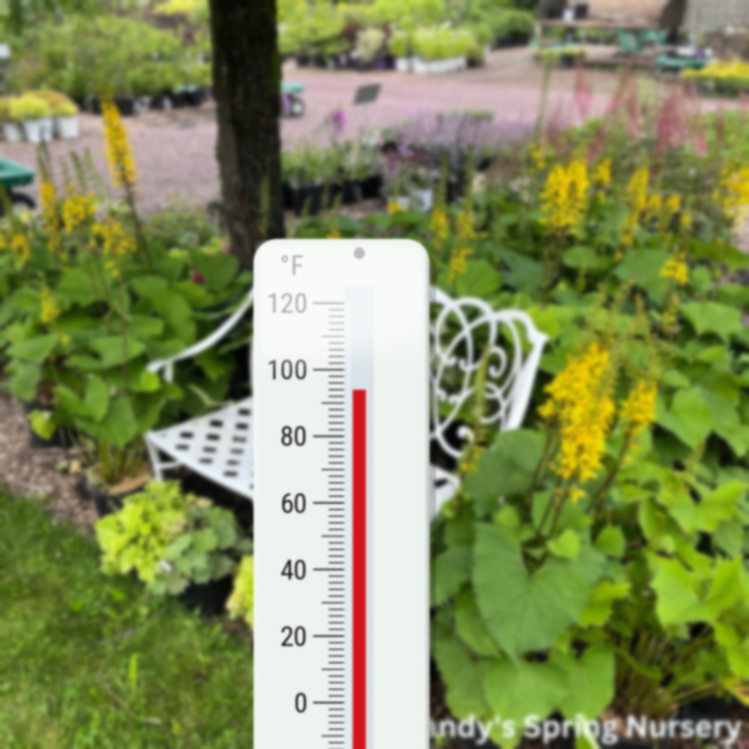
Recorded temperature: 94 °F
